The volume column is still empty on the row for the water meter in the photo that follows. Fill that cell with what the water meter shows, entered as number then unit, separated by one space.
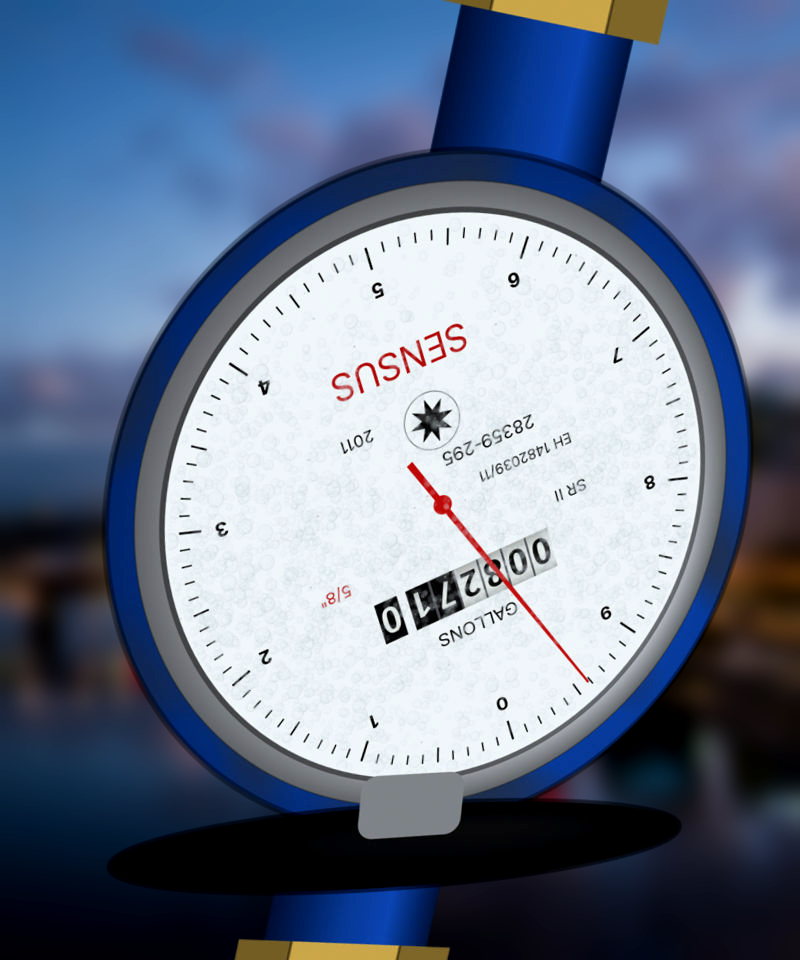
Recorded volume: 82709.4 gal
